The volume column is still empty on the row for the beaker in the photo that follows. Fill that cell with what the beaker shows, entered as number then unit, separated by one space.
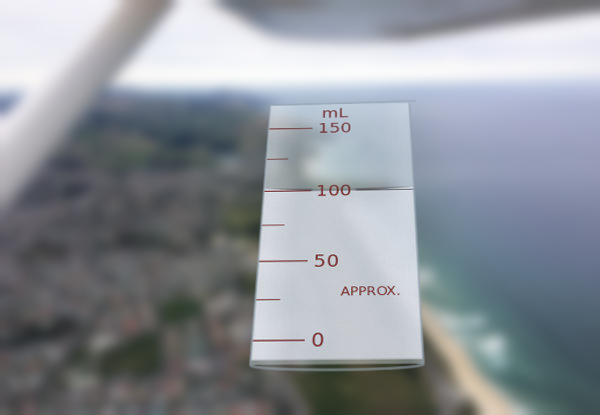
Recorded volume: 100 mL
